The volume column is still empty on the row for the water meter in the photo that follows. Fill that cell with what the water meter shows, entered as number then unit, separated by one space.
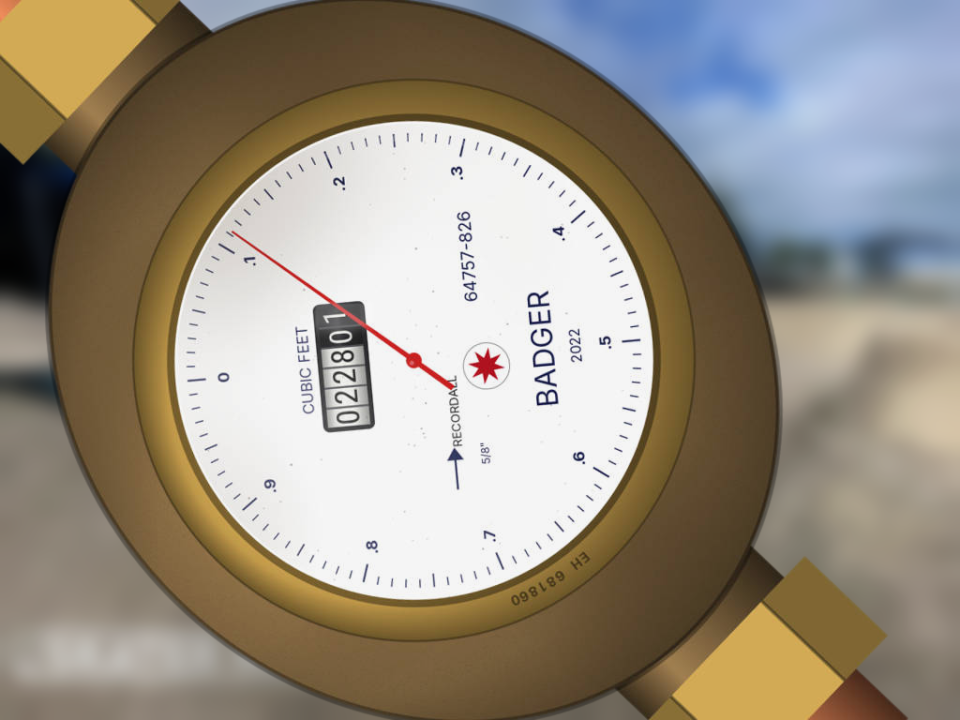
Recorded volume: 22801.11 ft³
